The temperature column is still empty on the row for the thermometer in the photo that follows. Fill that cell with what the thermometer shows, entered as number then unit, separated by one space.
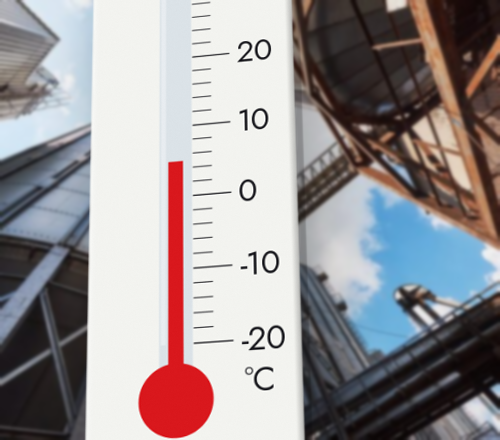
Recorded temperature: 5 °C
